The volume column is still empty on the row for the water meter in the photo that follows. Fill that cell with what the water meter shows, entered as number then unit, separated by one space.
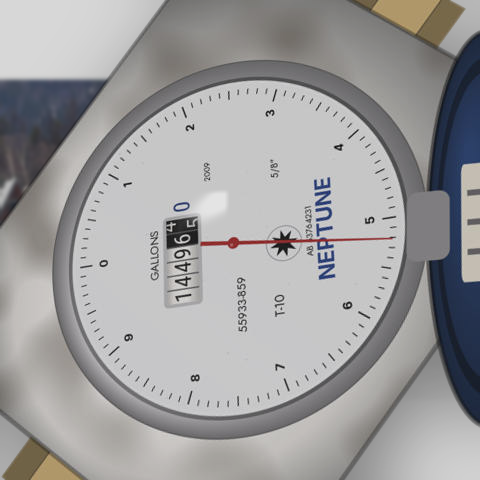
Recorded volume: 1449645.2 gal
